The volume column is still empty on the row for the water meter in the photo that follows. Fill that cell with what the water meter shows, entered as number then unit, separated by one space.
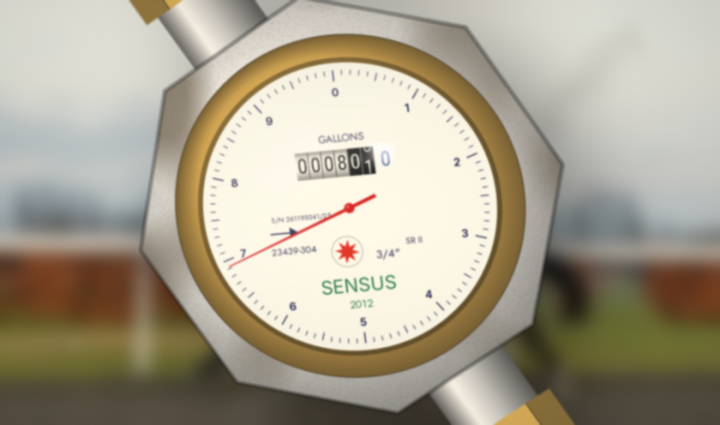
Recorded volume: 8006.9 gal
